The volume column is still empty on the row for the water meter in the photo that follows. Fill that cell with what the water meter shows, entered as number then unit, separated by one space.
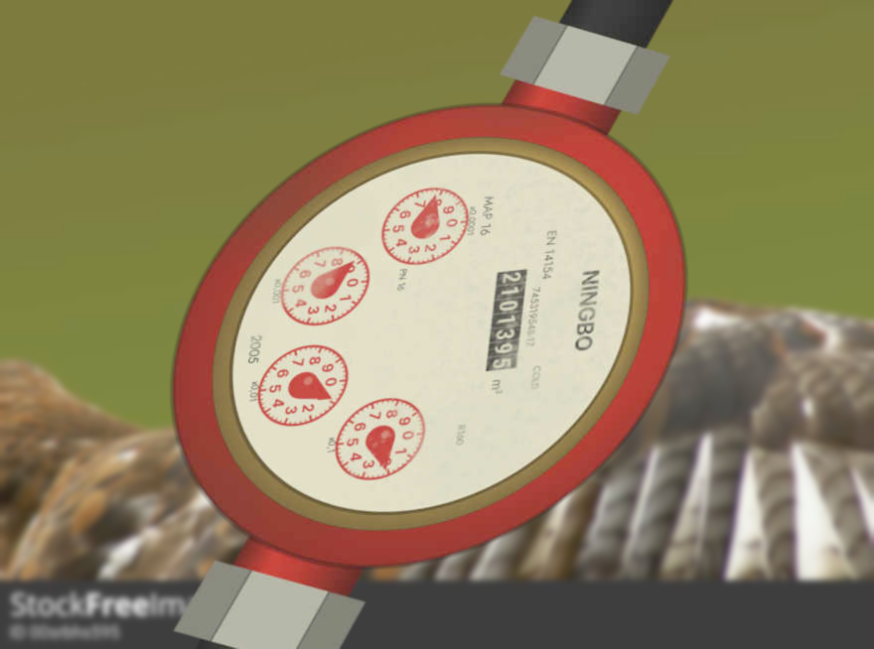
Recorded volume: 2101395.2087 m³
